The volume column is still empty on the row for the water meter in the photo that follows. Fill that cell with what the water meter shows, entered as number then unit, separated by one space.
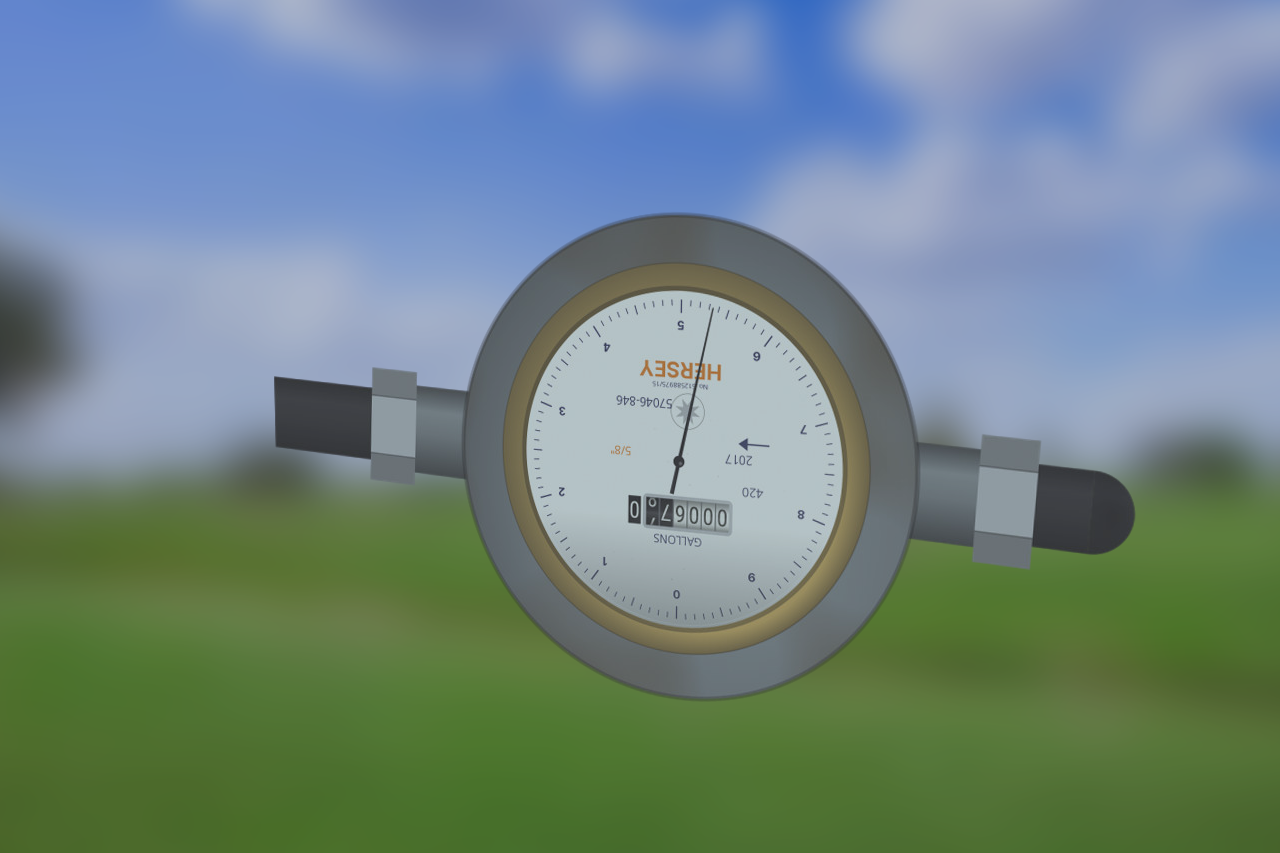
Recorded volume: 6775.3 gal
